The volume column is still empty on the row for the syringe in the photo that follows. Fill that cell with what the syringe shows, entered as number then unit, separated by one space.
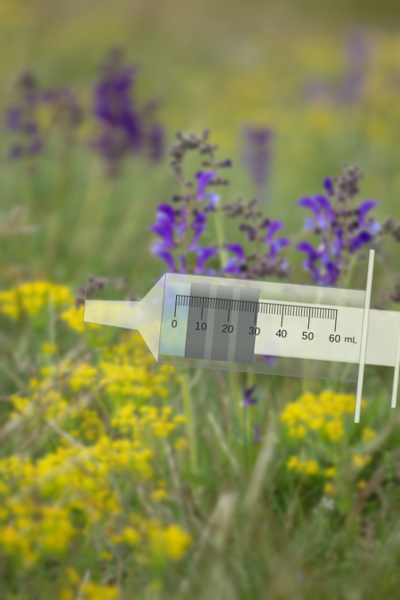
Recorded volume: 5 mL
